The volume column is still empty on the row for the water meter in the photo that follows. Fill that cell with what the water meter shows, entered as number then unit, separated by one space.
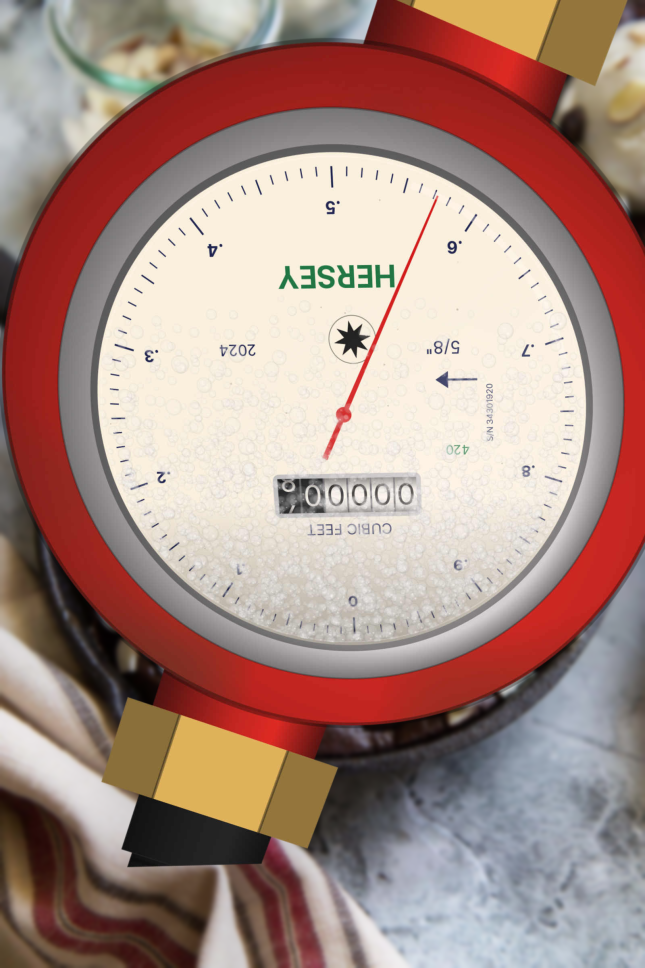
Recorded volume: 7.57 ft³
